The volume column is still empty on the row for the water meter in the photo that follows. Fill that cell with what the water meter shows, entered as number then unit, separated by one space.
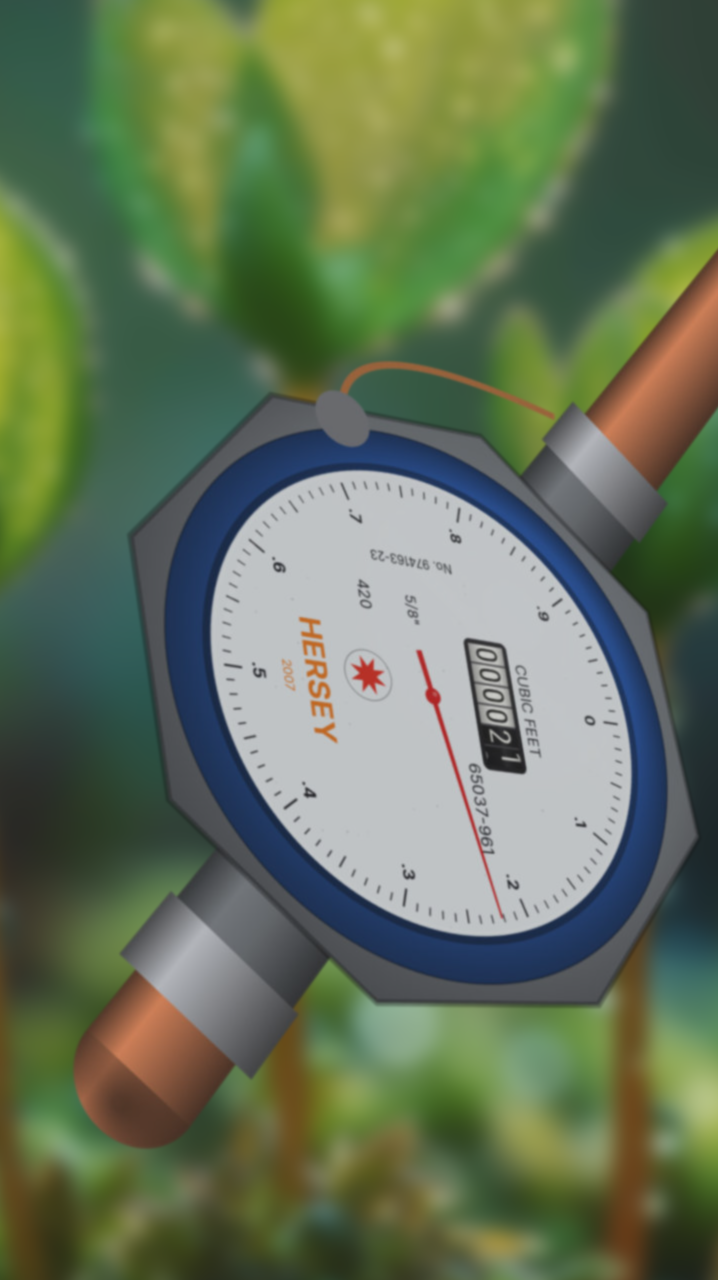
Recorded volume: 21.22 ft³
